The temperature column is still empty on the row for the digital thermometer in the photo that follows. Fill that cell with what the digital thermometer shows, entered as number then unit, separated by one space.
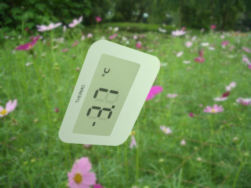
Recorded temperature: -3.7 °C
